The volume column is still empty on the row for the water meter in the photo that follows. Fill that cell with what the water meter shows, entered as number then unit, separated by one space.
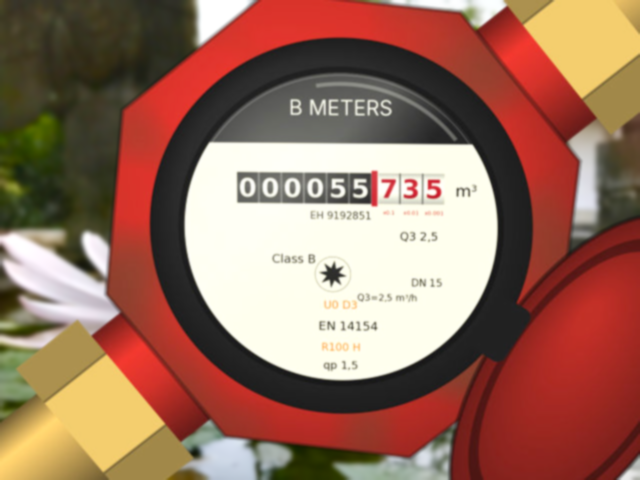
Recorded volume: 55.735 m³
